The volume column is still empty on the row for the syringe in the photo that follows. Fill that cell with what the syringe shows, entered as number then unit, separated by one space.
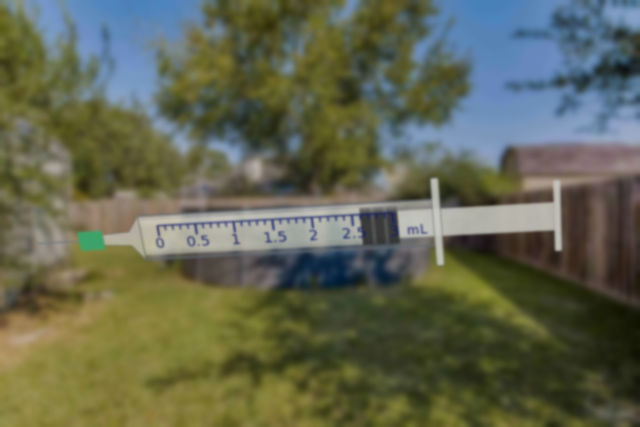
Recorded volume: 2.6 mL
